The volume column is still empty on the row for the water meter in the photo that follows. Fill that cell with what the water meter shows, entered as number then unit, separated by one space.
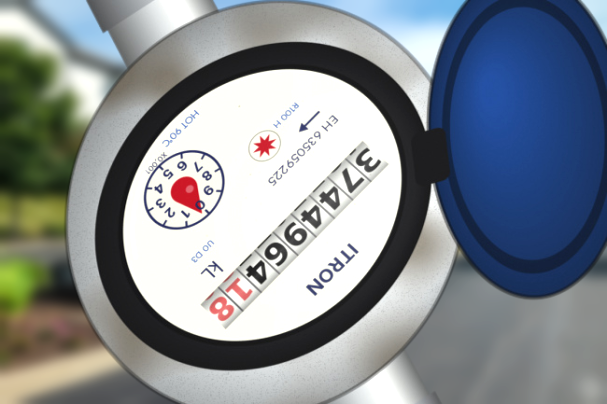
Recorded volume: 3744964.180 kL
